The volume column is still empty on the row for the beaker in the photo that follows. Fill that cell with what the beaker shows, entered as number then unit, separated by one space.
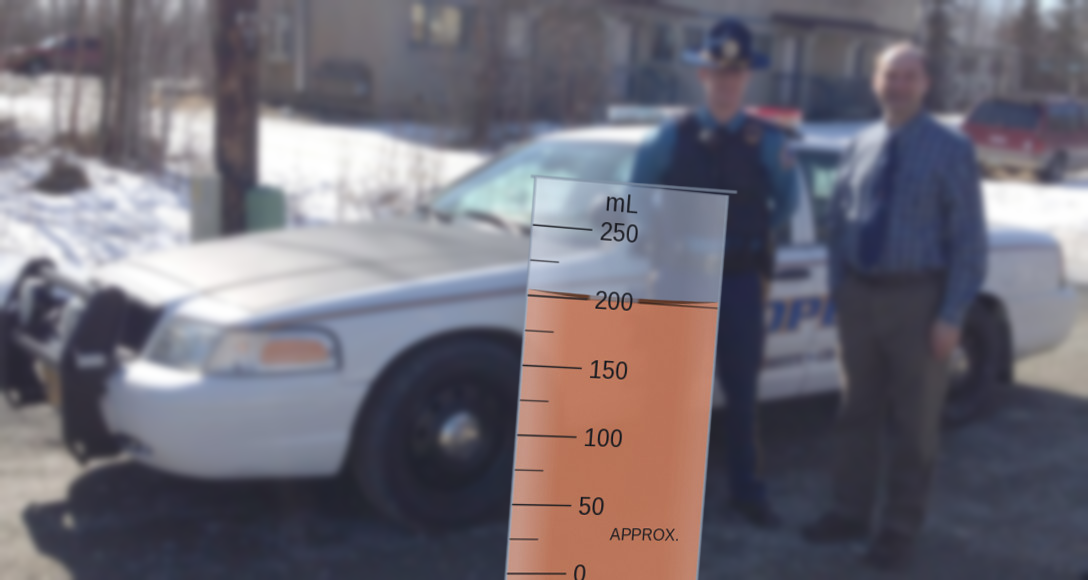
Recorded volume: 200 mL
